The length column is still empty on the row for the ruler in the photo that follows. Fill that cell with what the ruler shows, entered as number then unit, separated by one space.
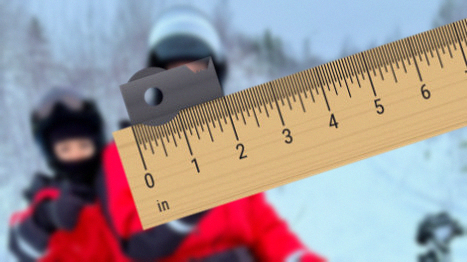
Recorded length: 2 in
